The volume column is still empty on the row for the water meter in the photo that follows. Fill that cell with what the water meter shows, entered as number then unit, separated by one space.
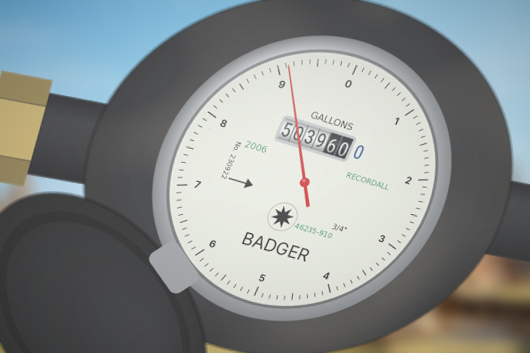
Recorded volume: 5039599.1 gal
